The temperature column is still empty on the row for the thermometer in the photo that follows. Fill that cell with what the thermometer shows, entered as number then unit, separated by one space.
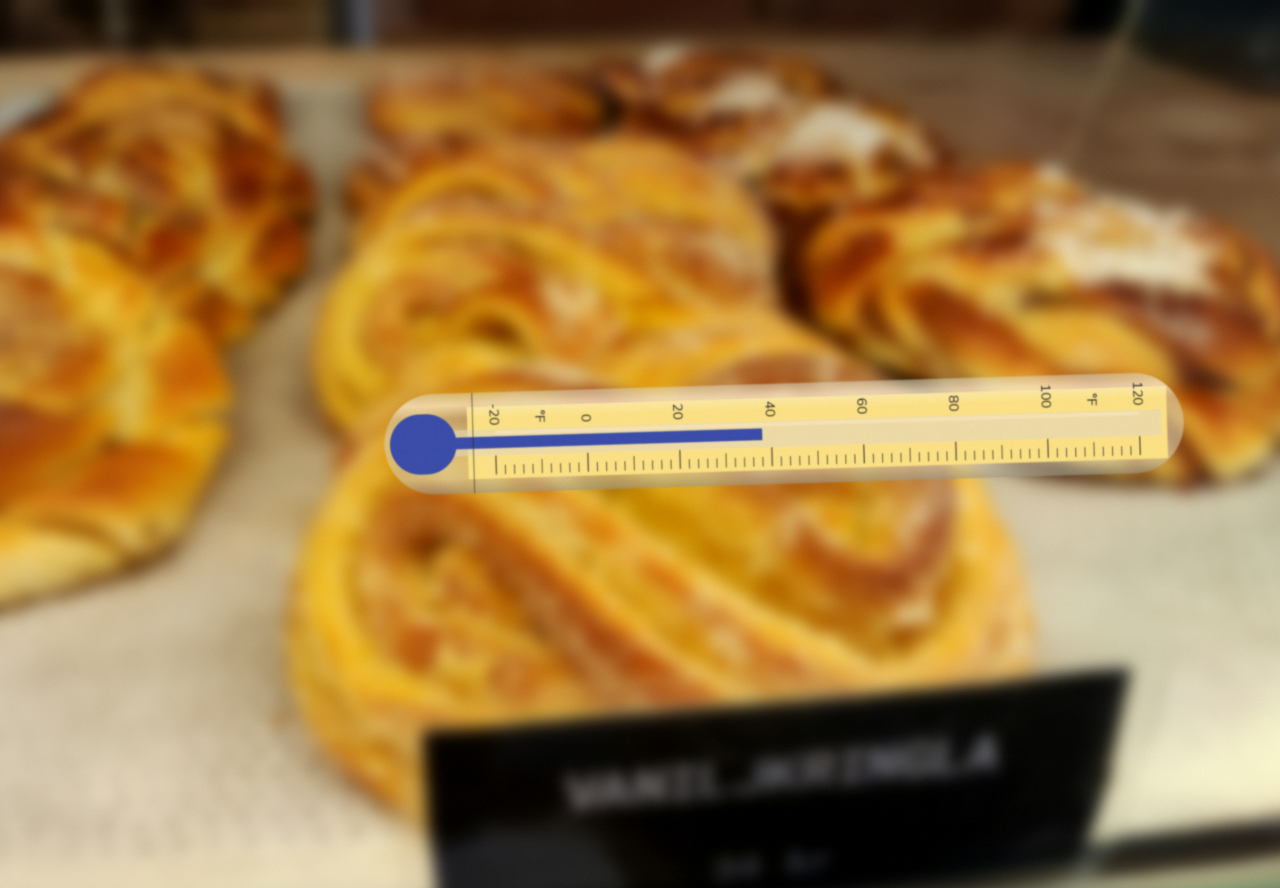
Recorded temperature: 38 °F
